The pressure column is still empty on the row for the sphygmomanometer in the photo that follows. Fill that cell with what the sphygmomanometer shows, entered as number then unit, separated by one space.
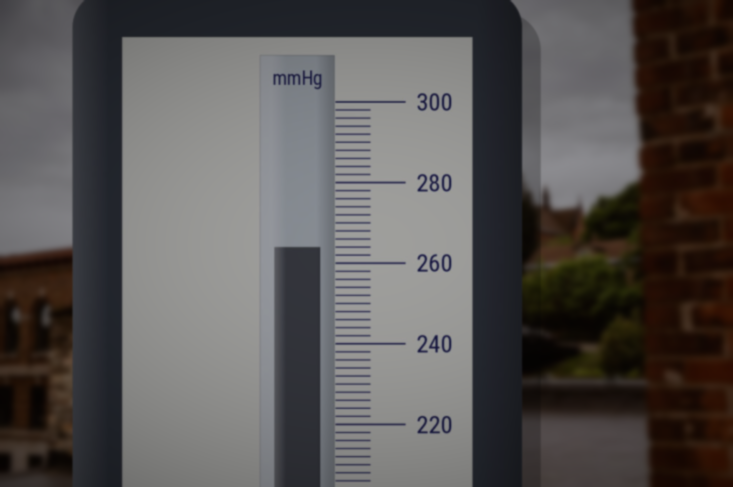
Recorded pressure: 264 mmHg
